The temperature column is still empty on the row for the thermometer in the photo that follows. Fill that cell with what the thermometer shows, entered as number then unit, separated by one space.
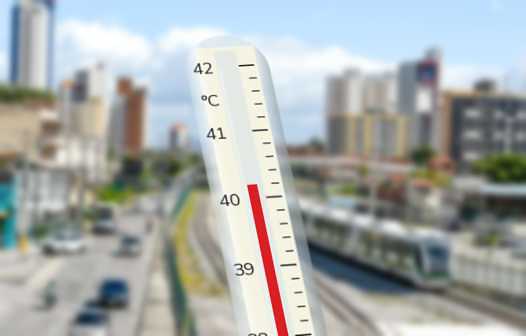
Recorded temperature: 40.2 °C
